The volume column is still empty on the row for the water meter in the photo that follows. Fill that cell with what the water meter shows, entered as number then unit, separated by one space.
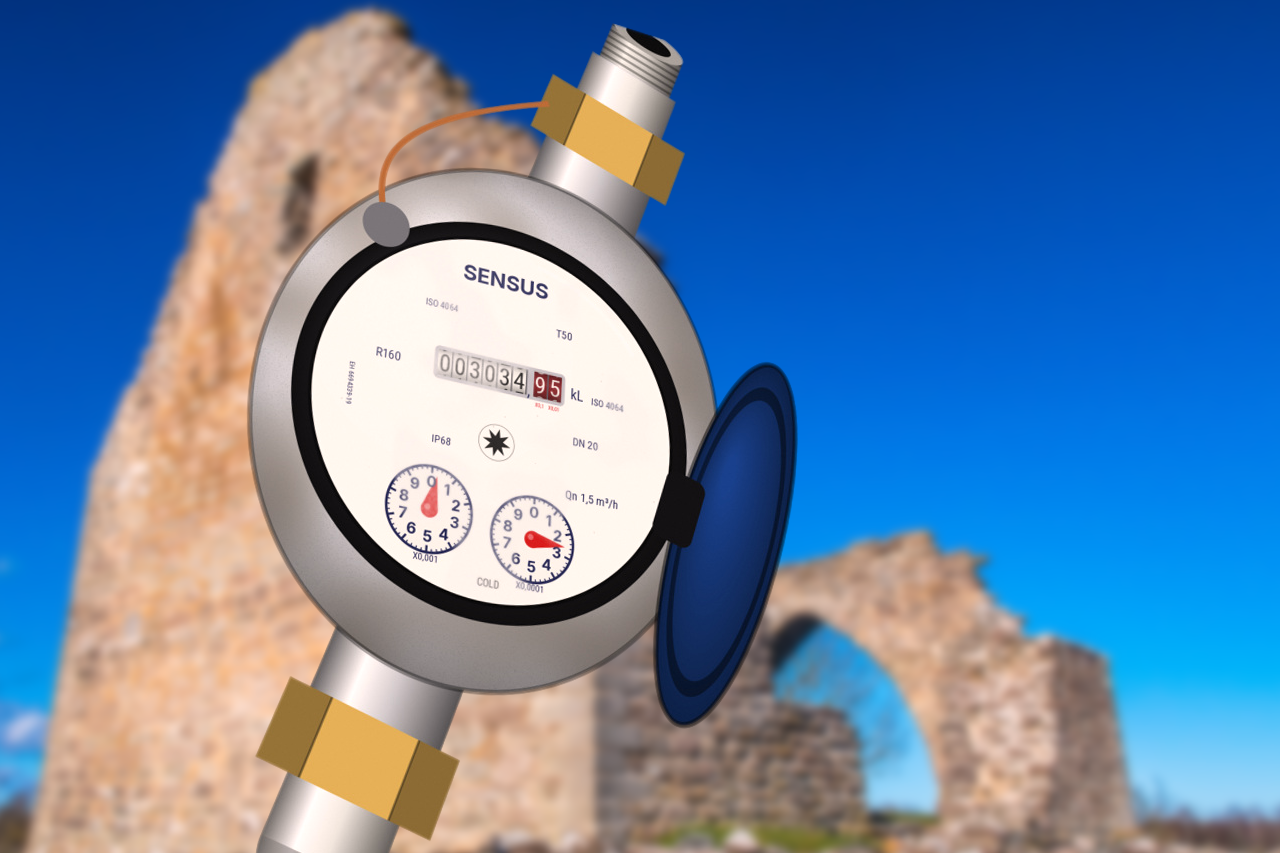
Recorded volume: 3034.9502 kL
